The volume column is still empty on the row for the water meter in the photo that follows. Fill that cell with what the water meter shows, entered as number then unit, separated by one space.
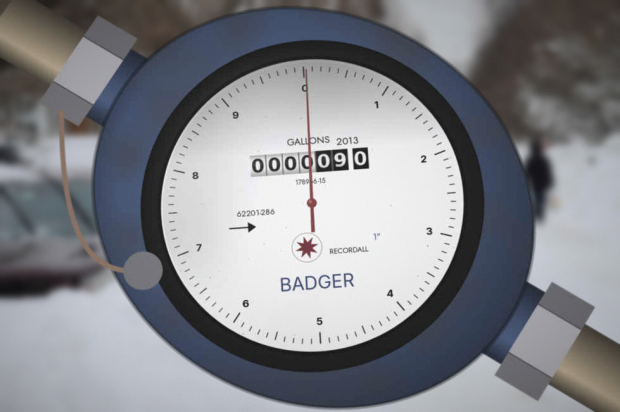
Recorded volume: 90.0 gal
